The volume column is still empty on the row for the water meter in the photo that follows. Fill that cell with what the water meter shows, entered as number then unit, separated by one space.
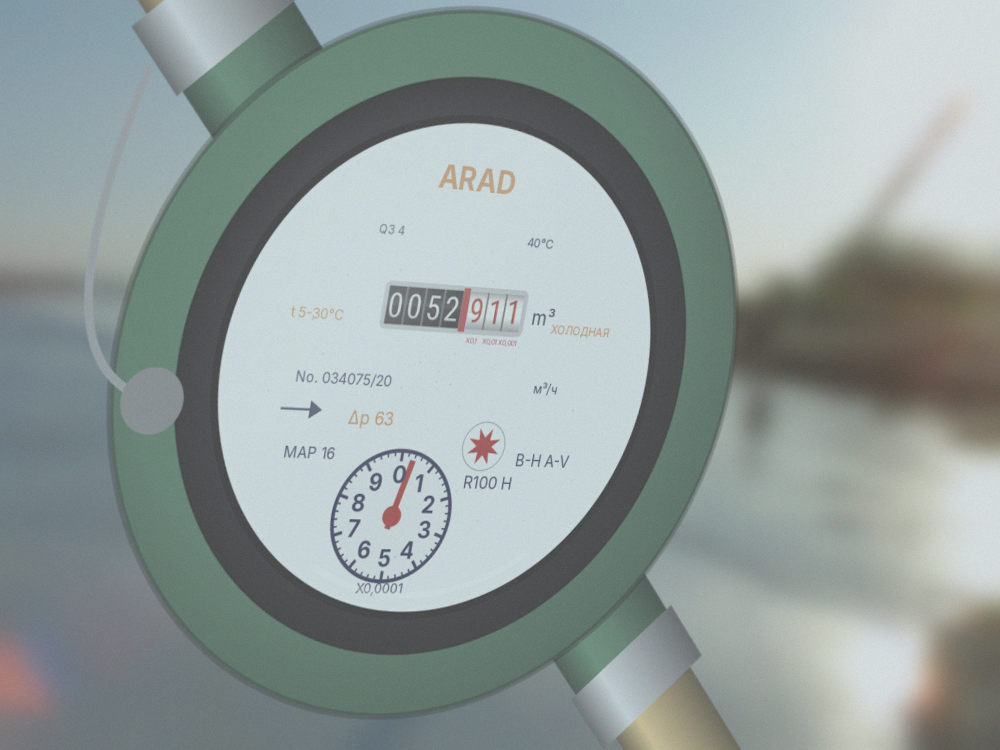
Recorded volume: 52.9110 m³
